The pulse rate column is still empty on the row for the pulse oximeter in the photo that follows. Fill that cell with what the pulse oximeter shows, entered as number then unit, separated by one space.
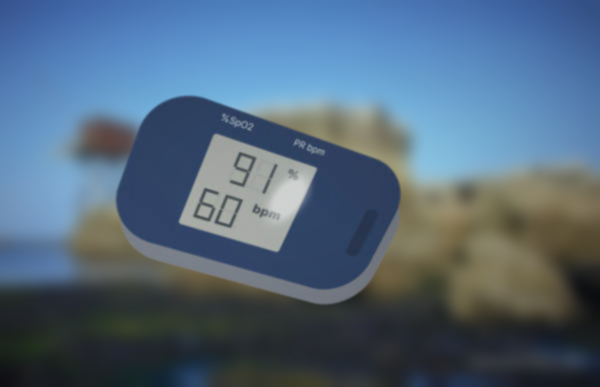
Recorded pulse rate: 60 bpm
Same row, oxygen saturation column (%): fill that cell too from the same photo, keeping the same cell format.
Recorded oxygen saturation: 91 %
